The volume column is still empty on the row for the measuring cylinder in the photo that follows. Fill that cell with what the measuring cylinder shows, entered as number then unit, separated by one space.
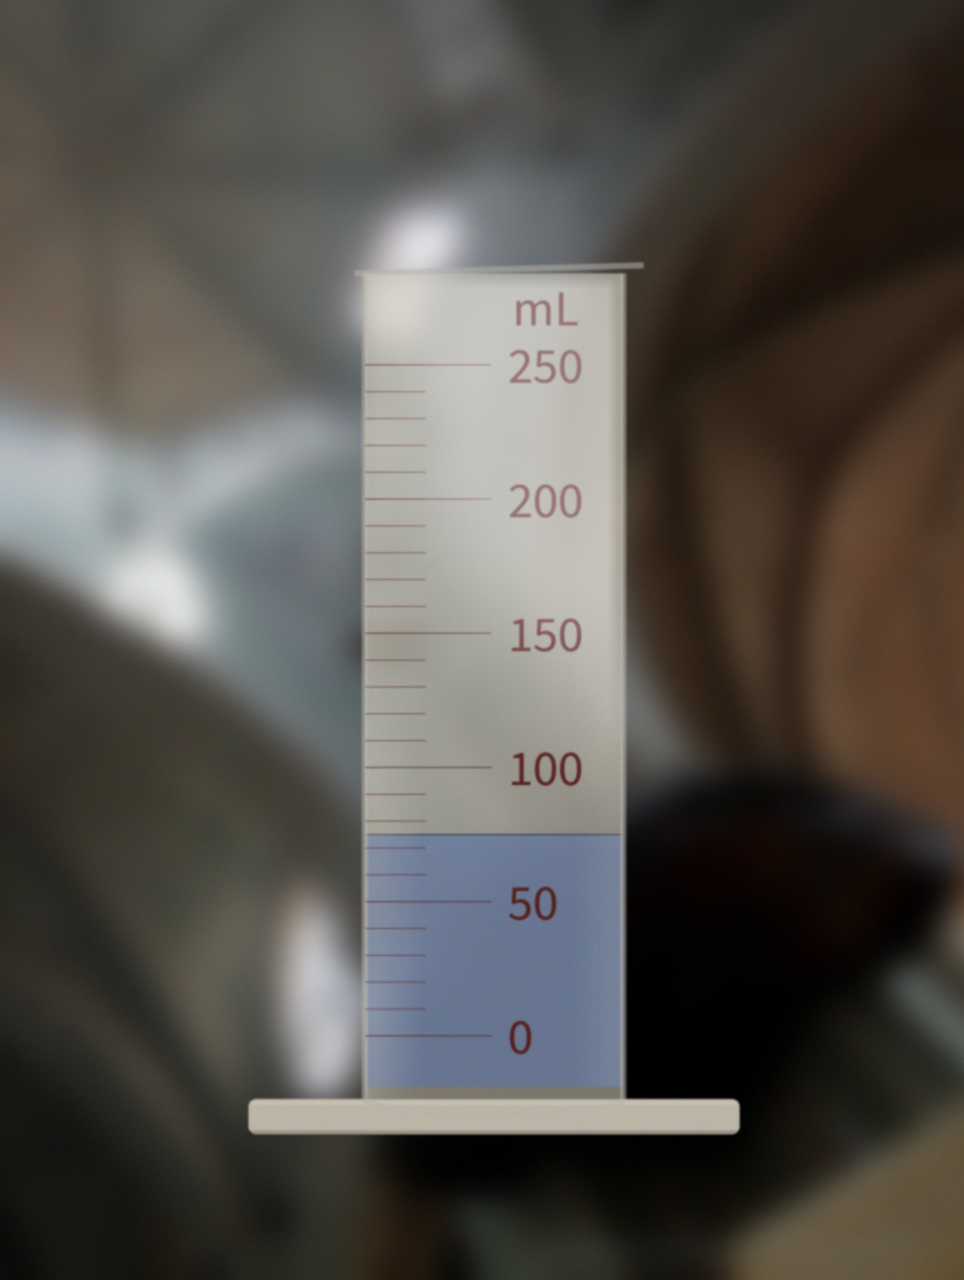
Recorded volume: 75 mL
